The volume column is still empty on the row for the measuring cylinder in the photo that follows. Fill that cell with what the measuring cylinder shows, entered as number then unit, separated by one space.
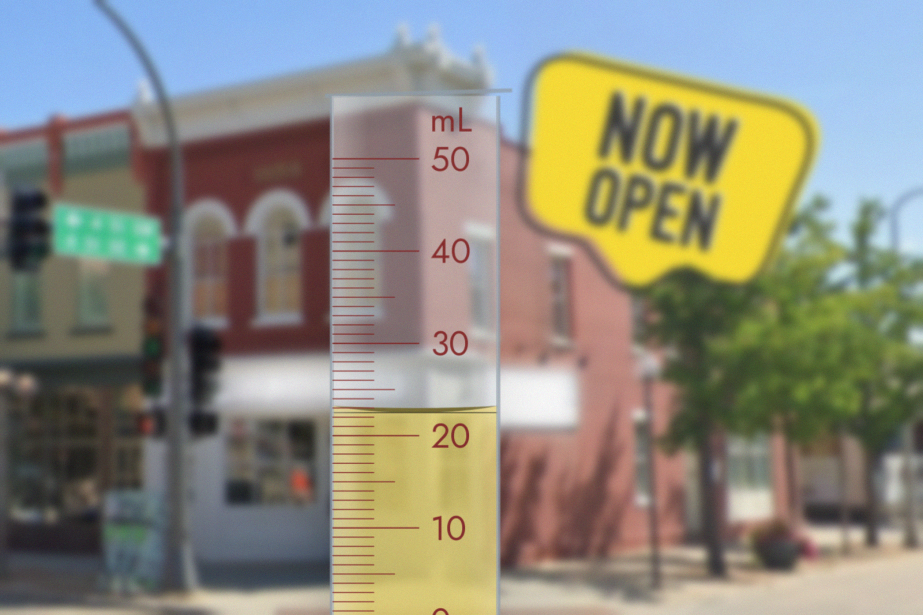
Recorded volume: 22.5 mL
